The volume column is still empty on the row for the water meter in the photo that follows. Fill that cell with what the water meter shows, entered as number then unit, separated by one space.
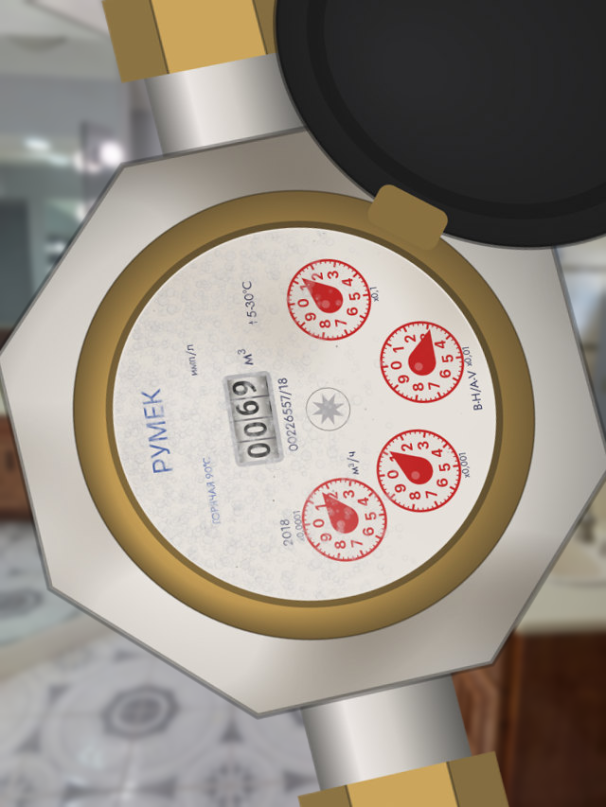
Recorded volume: 69.1311 m³
